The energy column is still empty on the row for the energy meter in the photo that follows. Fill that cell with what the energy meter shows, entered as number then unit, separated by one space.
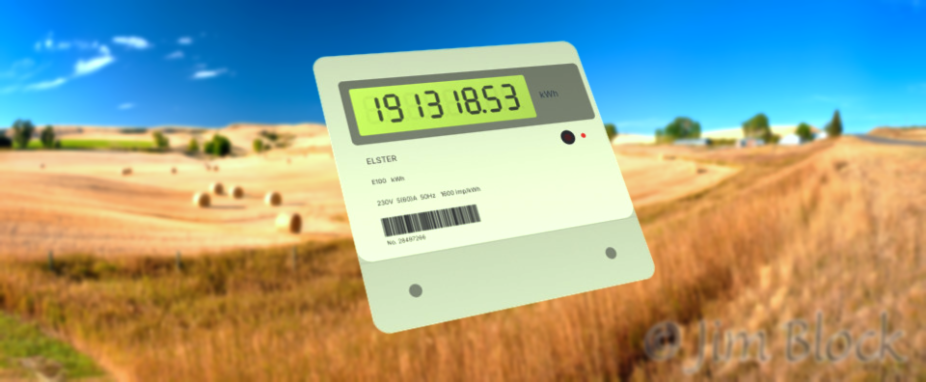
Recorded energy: 191318.53 kWh
